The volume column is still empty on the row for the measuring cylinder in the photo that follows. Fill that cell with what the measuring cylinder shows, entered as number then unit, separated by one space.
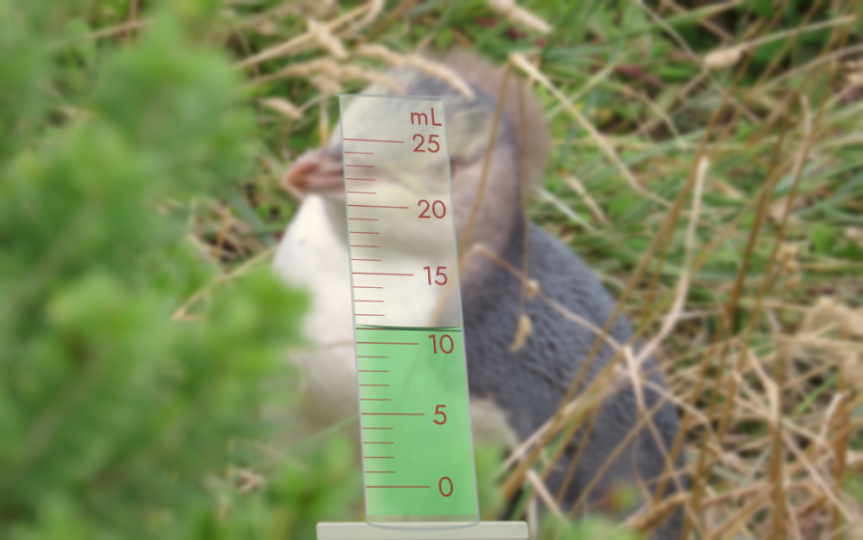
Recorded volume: 11 mL
